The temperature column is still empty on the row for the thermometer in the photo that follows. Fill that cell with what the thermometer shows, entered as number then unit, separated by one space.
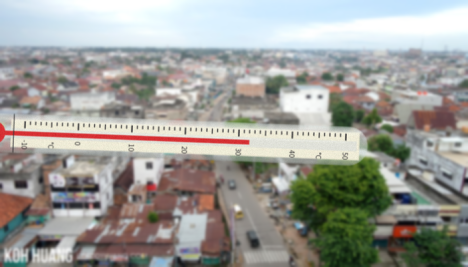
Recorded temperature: 32 °C
